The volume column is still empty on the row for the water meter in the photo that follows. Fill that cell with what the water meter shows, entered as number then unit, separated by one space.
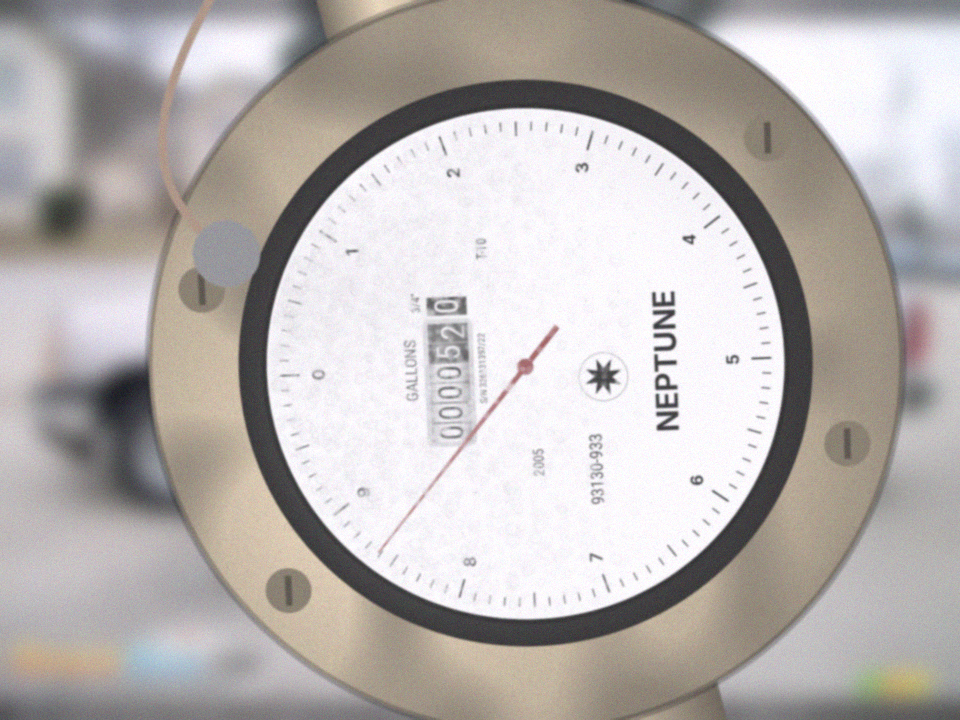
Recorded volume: 518.6 gal
